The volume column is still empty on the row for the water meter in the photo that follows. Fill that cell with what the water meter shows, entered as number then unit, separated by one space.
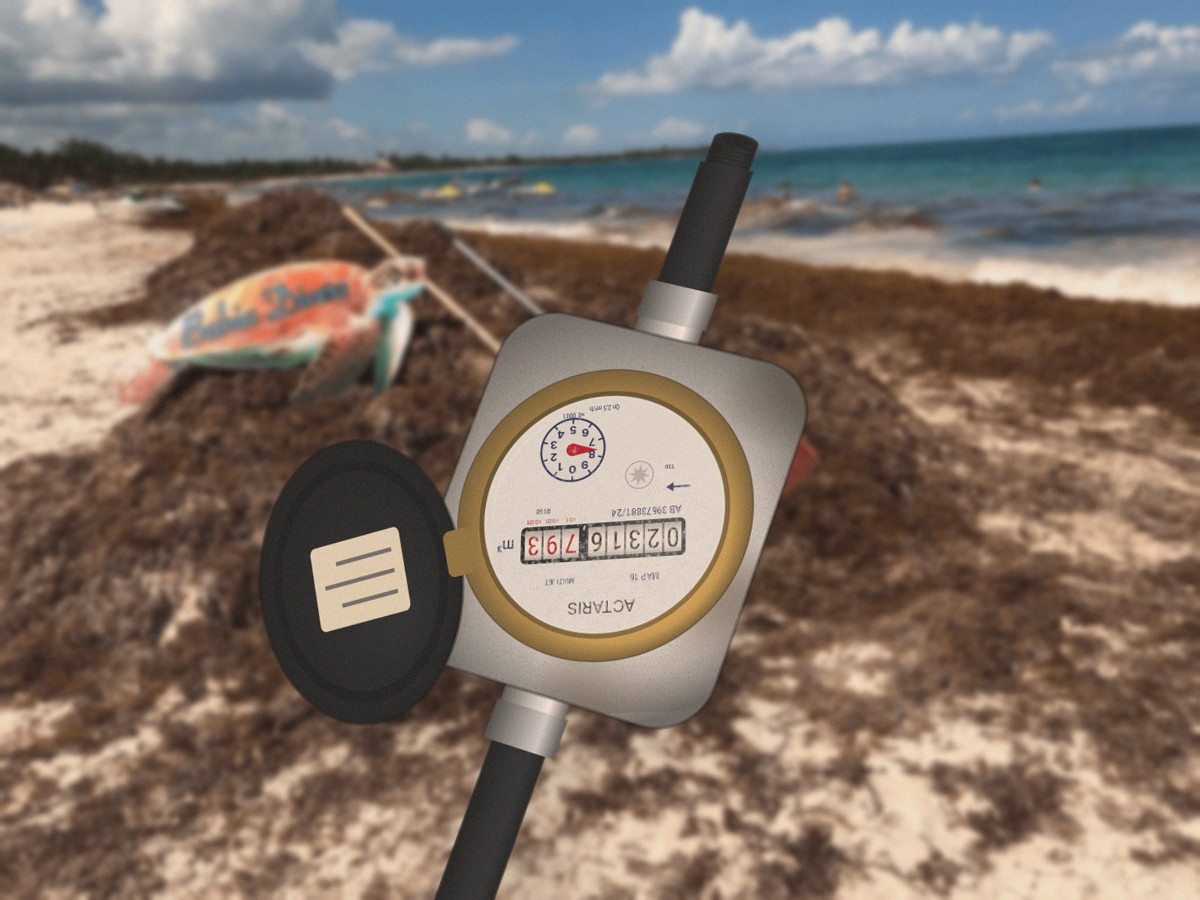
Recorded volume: 2316.7937 m³
